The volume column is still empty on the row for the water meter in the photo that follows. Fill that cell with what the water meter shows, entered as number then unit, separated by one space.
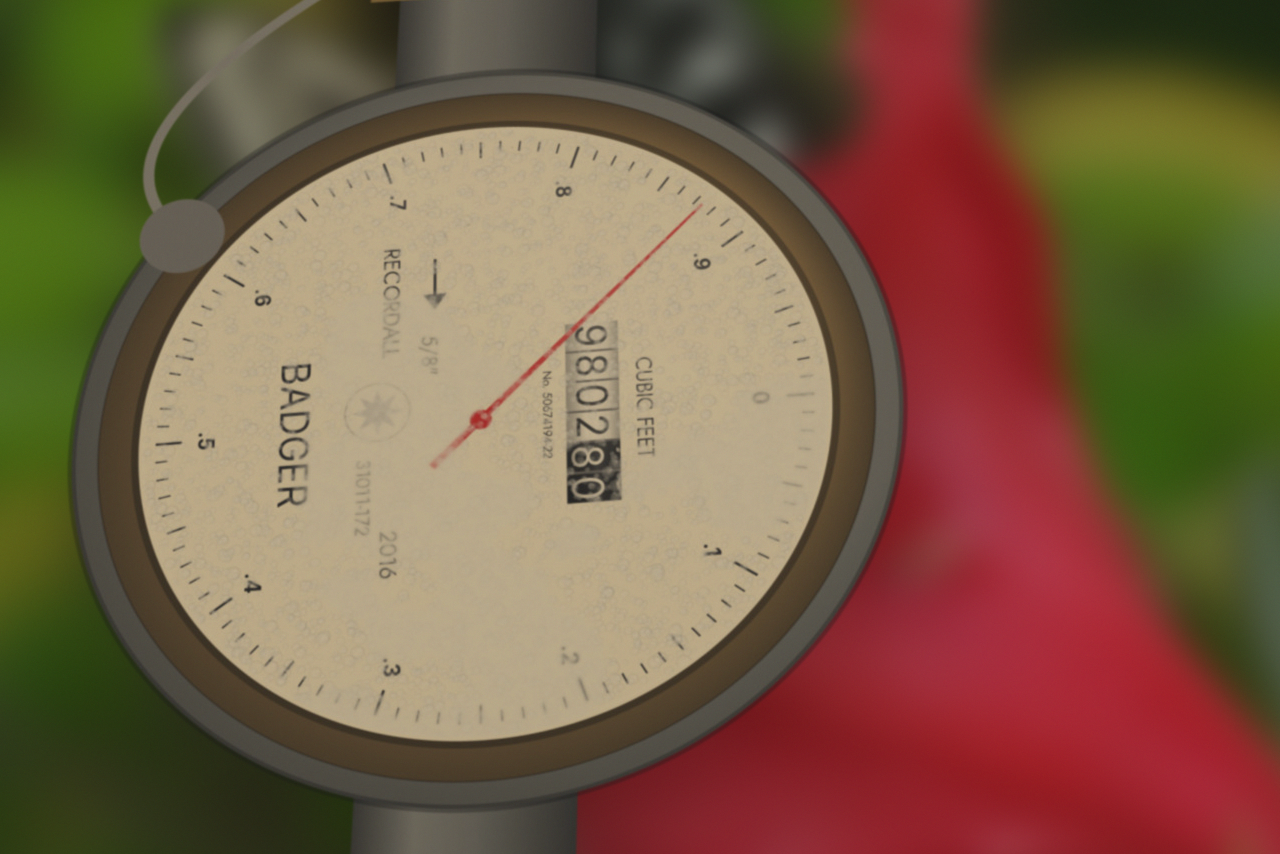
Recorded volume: 980279.87 ft³
